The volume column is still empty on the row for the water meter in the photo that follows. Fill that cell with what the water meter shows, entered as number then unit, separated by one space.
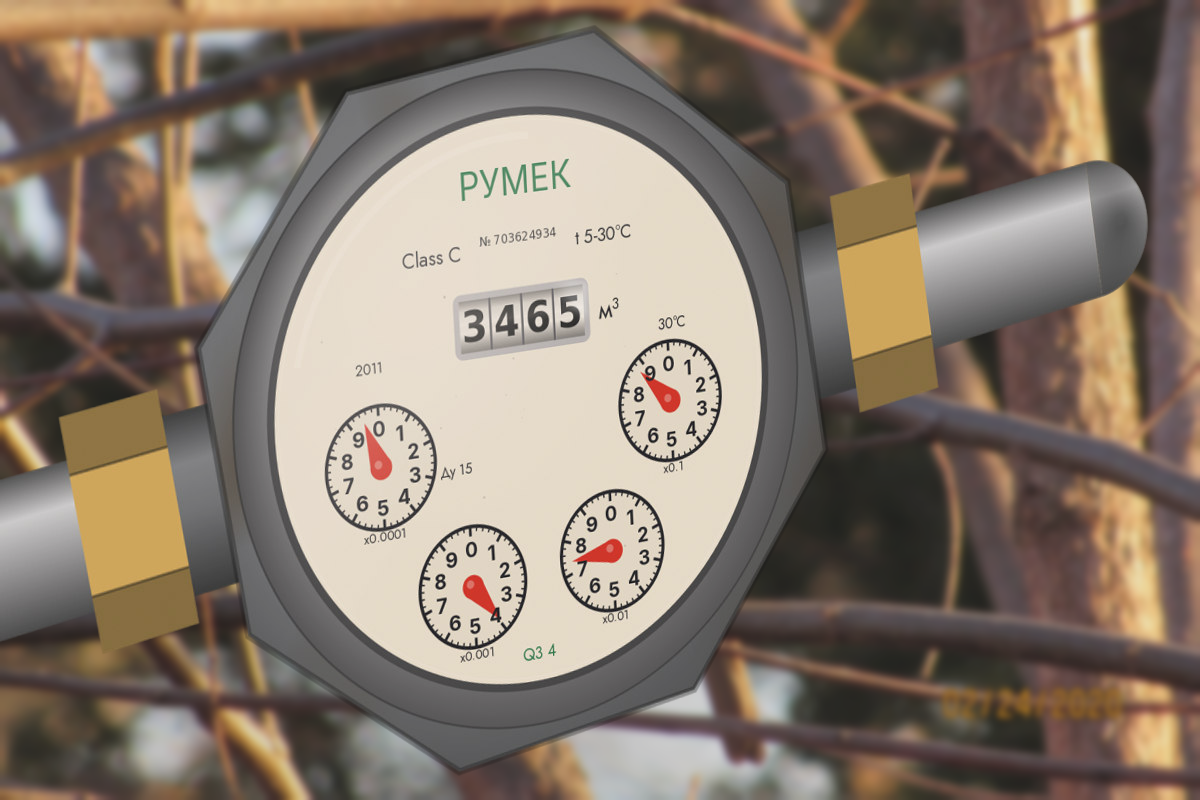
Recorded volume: 3465.8739 m³
